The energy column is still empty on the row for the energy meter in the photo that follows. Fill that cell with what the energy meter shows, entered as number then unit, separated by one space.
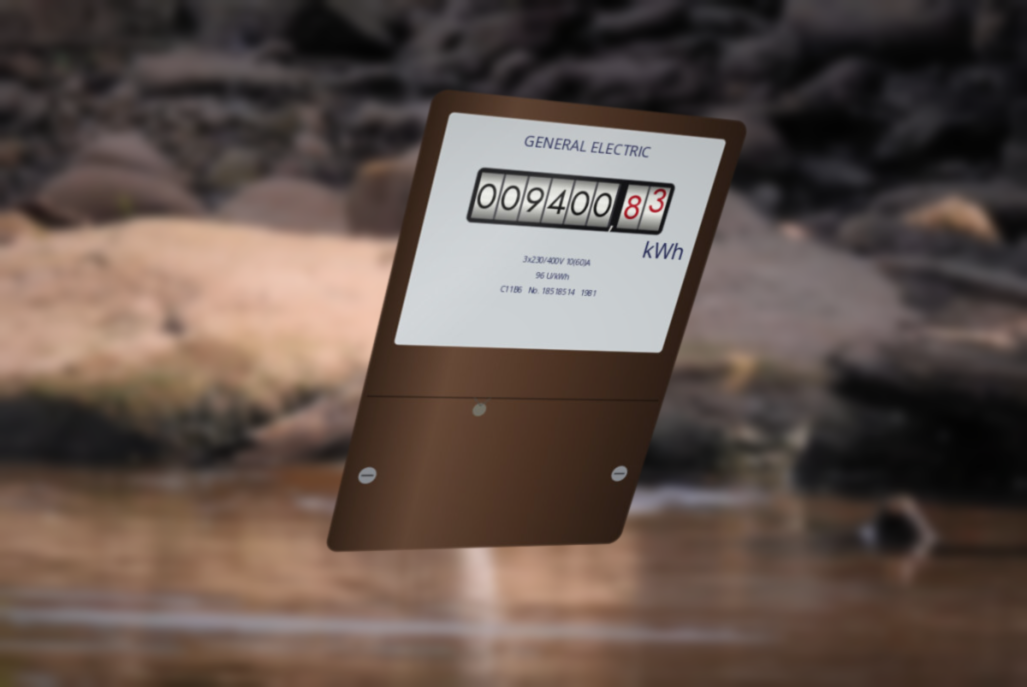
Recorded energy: 9400.83 kWh
